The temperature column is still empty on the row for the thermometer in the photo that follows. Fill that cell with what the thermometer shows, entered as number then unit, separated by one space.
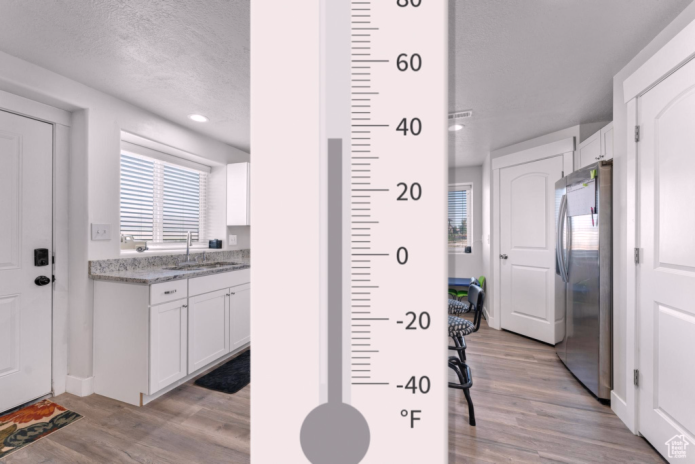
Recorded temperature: 36 °F
